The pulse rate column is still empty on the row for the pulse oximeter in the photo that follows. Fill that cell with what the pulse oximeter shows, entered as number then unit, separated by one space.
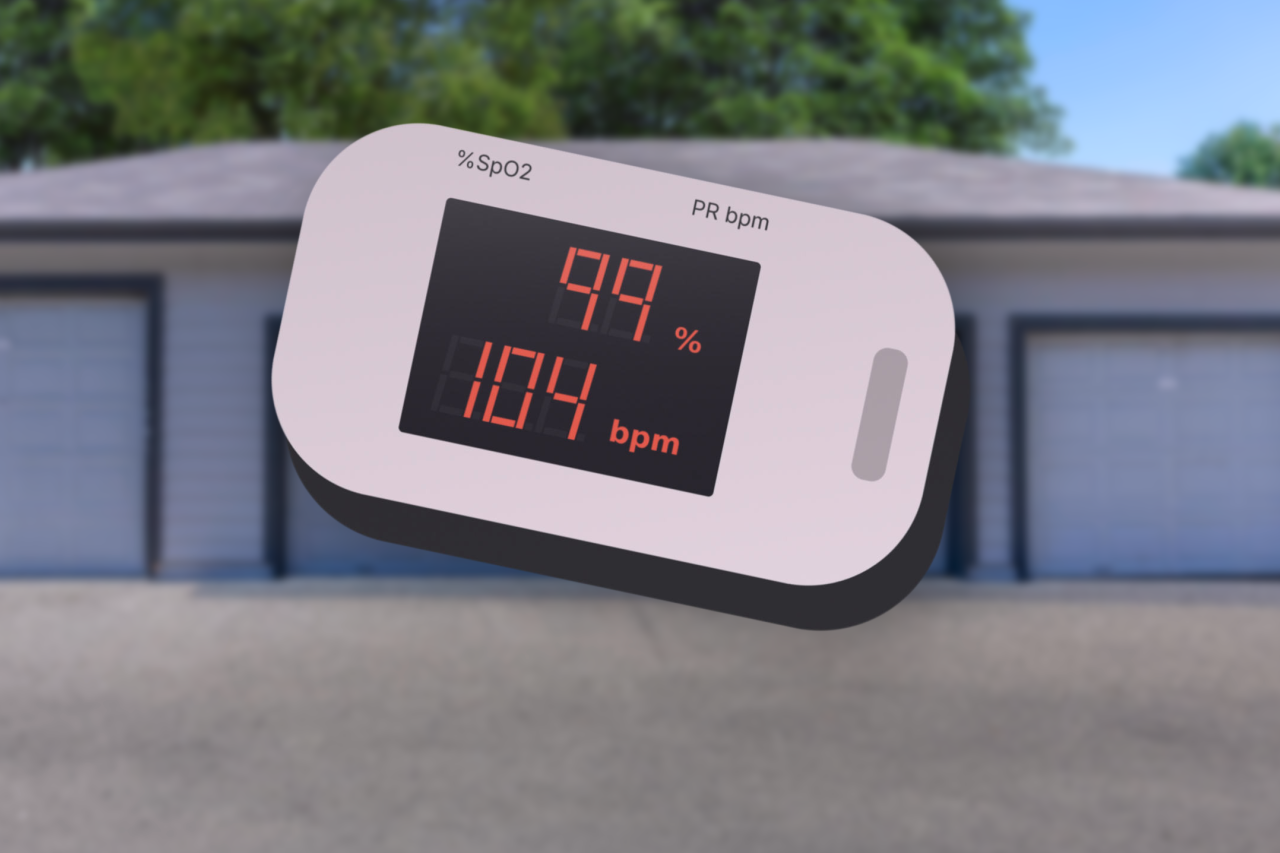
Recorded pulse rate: 104 bpm
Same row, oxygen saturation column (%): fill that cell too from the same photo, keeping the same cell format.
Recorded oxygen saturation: 99 %
